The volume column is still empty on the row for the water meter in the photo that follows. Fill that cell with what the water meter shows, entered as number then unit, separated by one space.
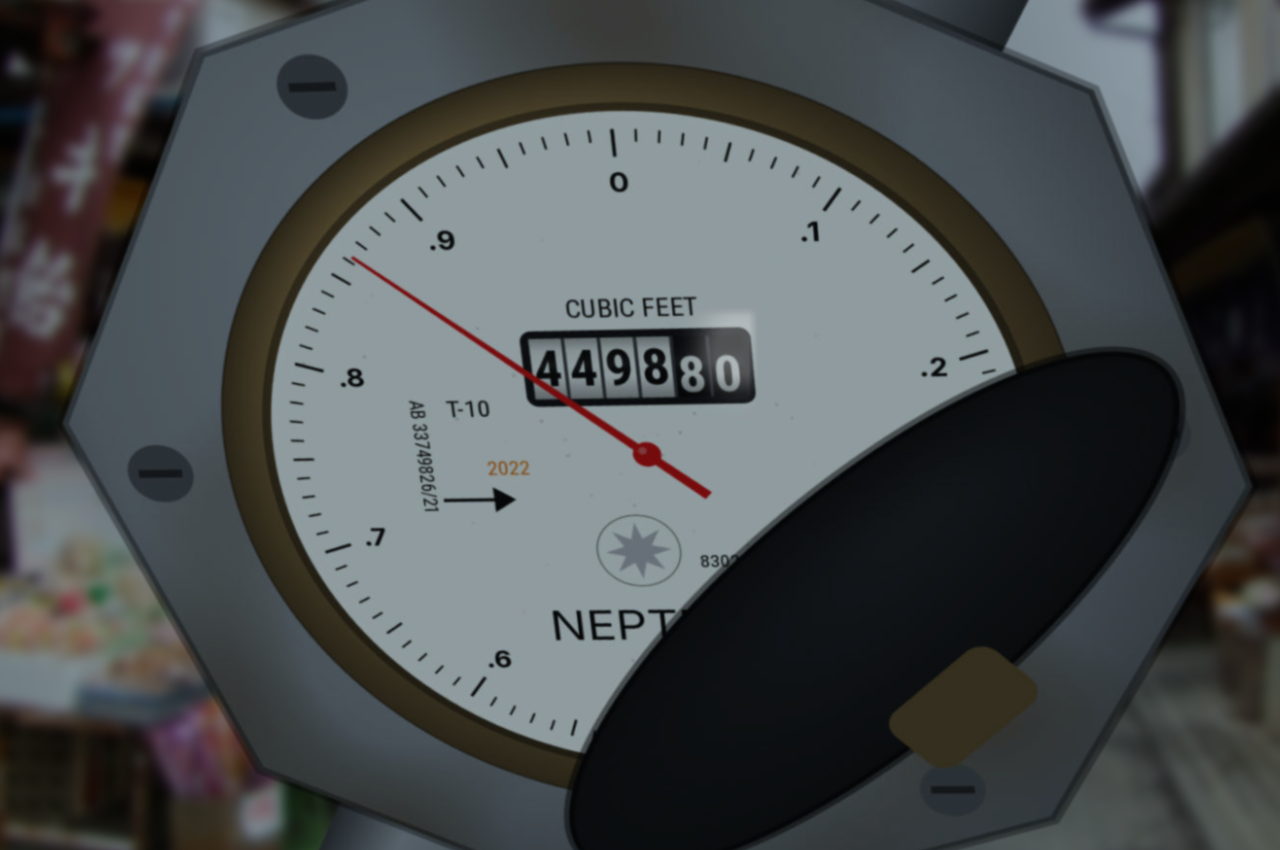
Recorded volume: 449879.86 ft³
